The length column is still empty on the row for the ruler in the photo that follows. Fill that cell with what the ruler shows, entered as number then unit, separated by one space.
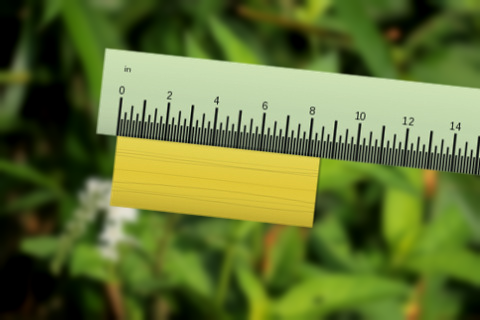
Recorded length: 8.5 in
